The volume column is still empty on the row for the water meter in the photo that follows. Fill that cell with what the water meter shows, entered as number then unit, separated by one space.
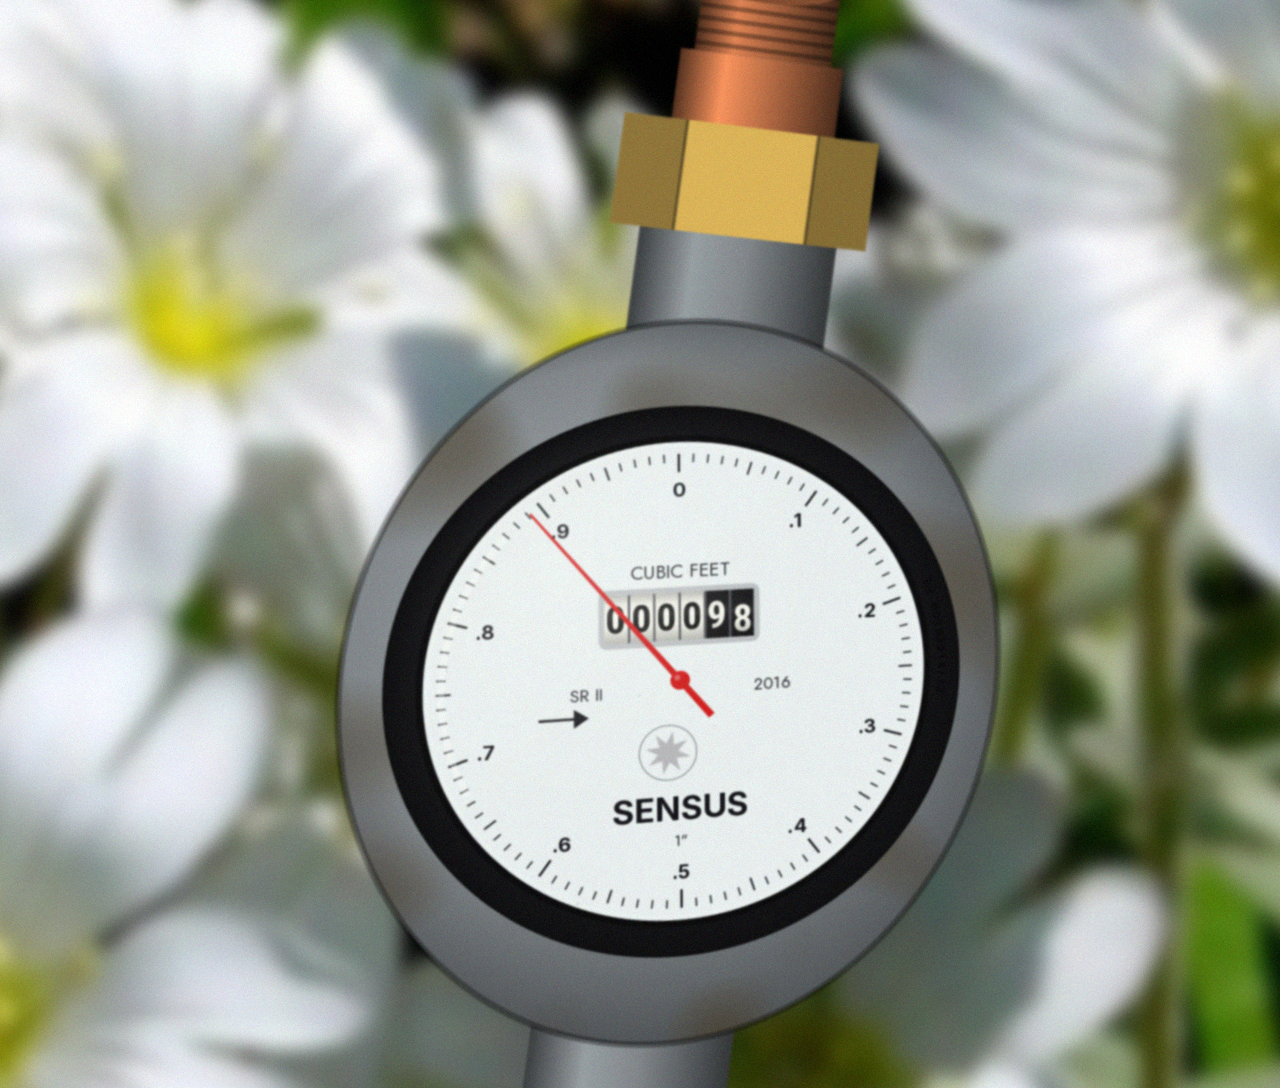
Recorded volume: 97.89 ft³
